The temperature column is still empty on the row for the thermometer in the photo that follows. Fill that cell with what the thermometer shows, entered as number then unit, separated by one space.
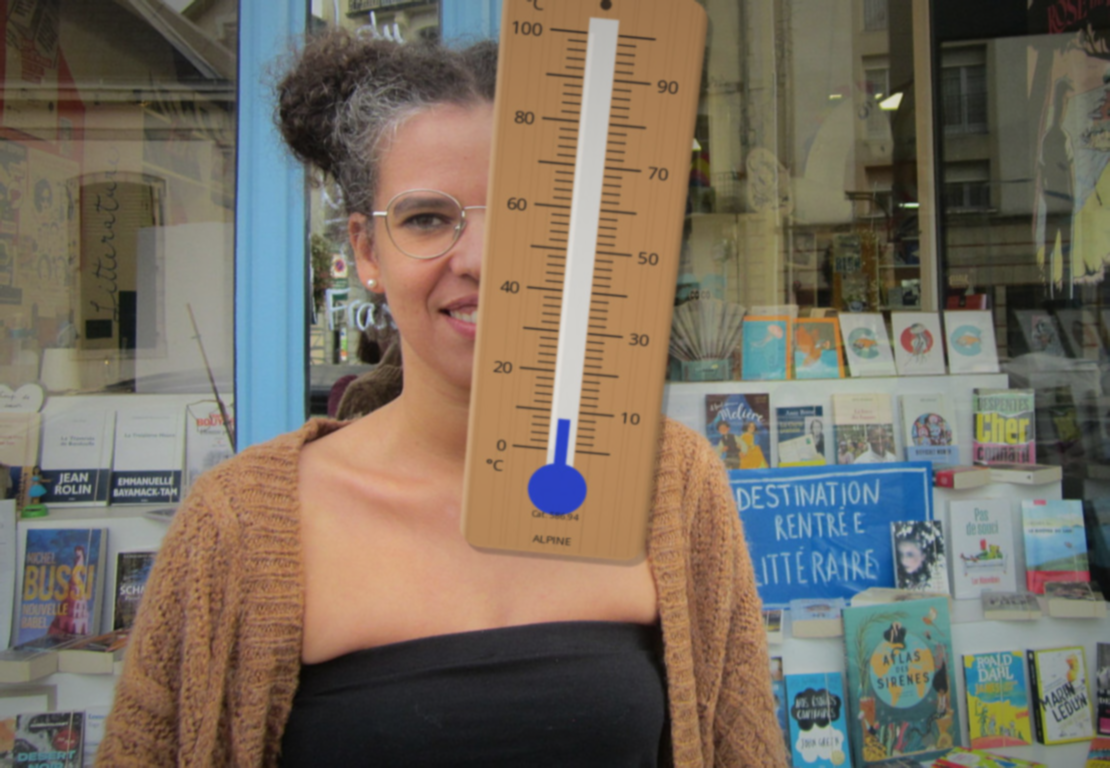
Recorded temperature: 8 °C
